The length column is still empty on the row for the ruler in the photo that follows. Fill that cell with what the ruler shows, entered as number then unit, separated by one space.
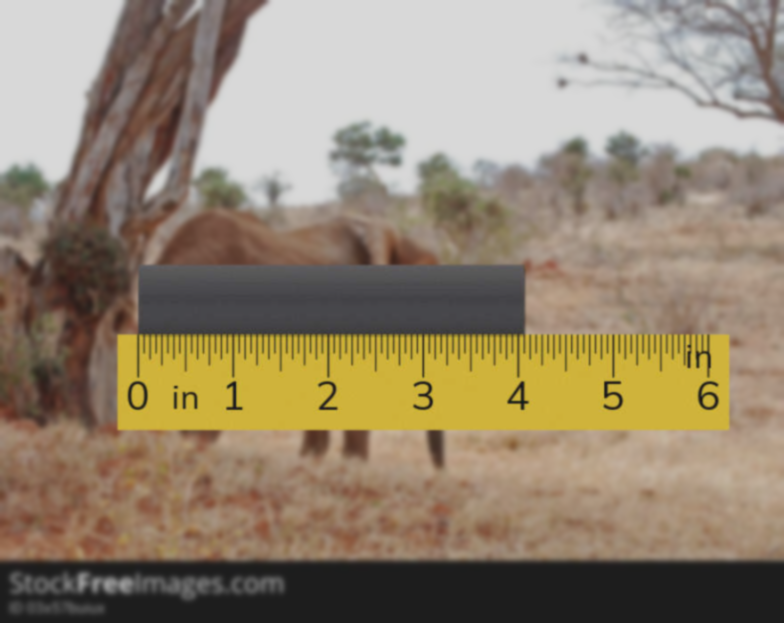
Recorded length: 4.0625 in
